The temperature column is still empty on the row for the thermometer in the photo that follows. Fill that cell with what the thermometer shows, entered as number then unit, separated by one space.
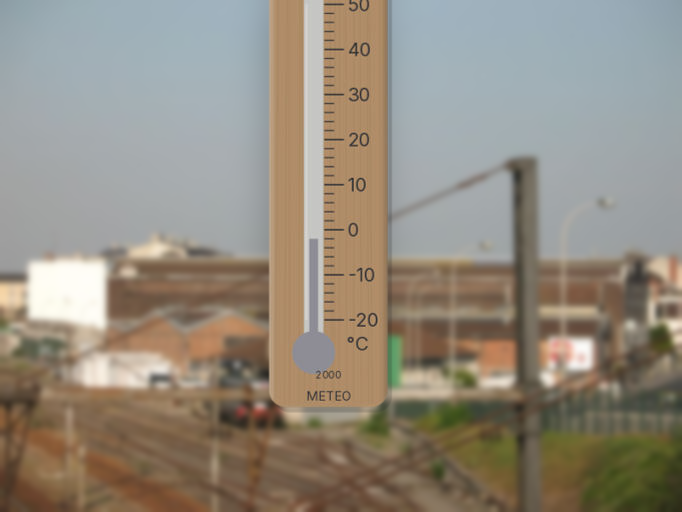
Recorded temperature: -2 °C
